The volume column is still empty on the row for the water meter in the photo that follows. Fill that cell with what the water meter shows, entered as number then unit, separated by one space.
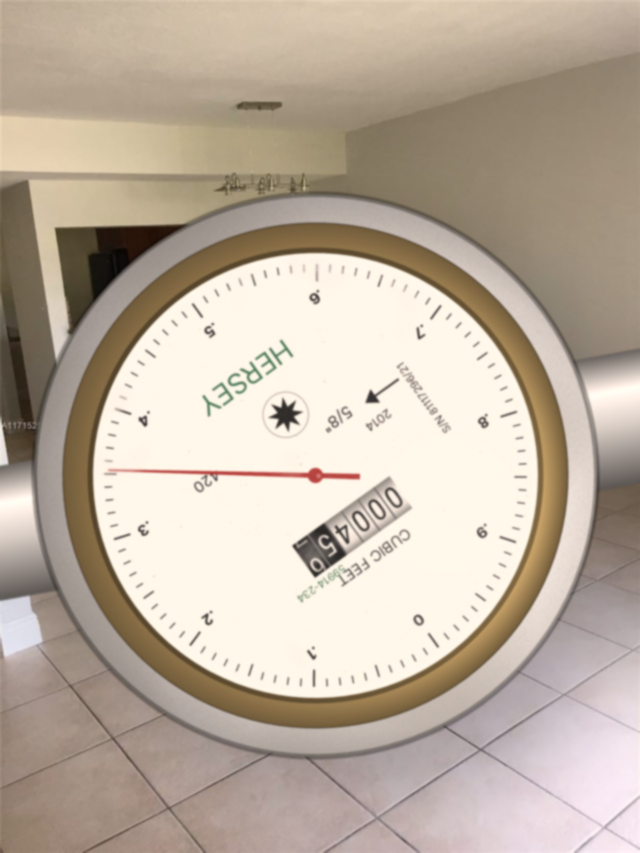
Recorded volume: 456.35 ft³
